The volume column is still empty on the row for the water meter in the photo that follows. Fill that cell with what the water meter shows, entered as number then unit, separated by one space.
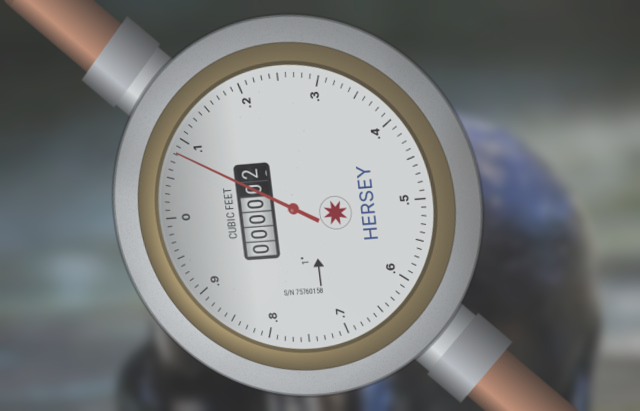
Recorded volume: 2.08 ft³
